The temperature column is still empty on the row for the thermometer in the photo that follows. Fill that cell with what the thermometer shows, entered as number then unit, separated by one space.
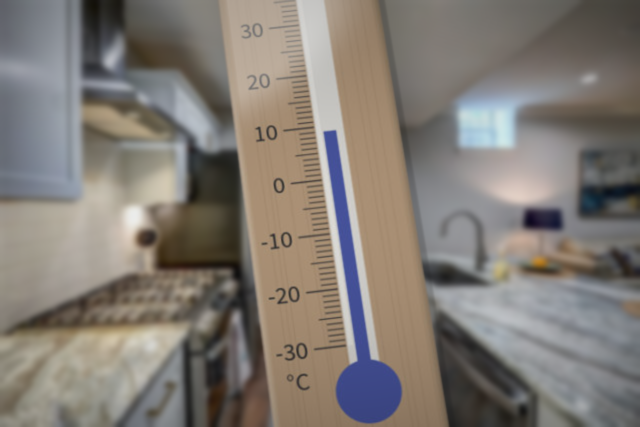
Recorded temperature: 9 °C
